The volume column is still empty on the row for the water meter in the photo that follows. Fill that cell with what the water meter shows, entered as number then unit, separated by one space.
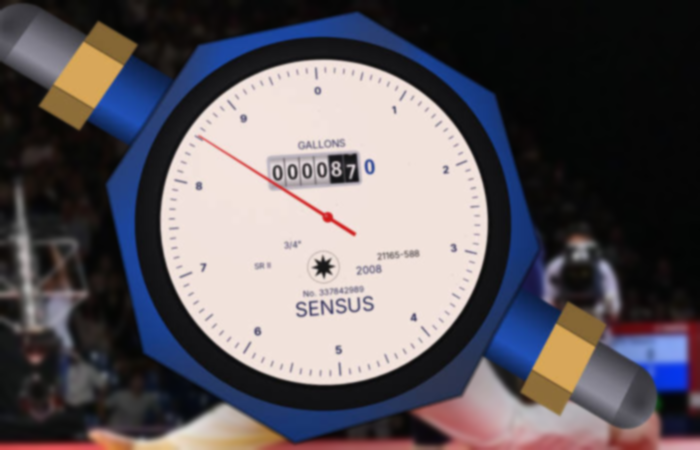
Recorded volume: 868.5 gal
